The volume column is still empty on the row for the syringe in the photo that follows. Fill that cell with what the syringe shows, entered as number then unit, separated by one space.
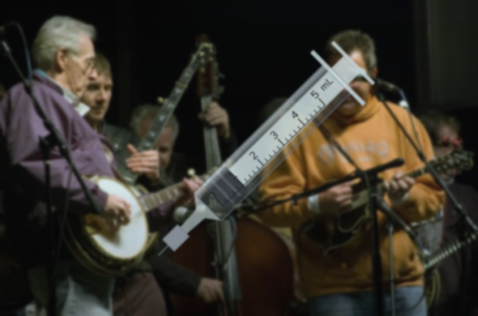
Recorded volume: 0 mL
